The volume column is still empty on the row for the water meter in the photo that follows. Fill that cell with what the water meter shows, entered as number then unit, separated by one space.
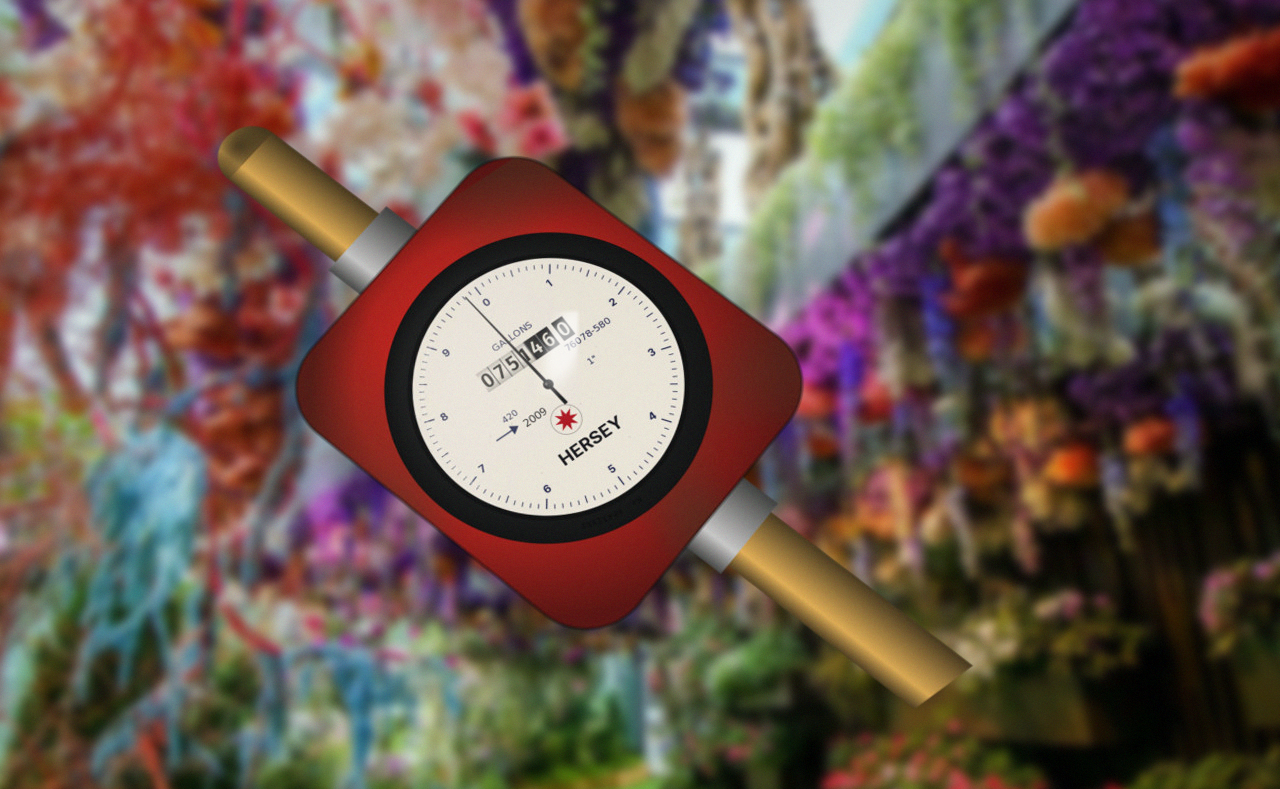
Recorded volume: 751459.8 gal
